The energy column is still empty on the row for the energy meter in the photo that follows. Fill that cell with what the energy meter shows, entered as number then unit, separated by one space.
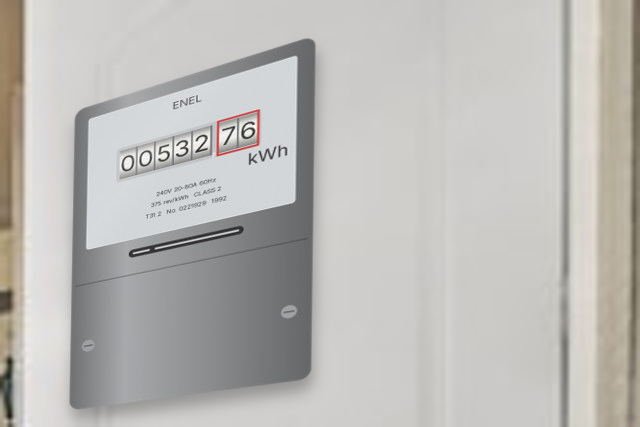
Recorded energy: 532.76 kWh
